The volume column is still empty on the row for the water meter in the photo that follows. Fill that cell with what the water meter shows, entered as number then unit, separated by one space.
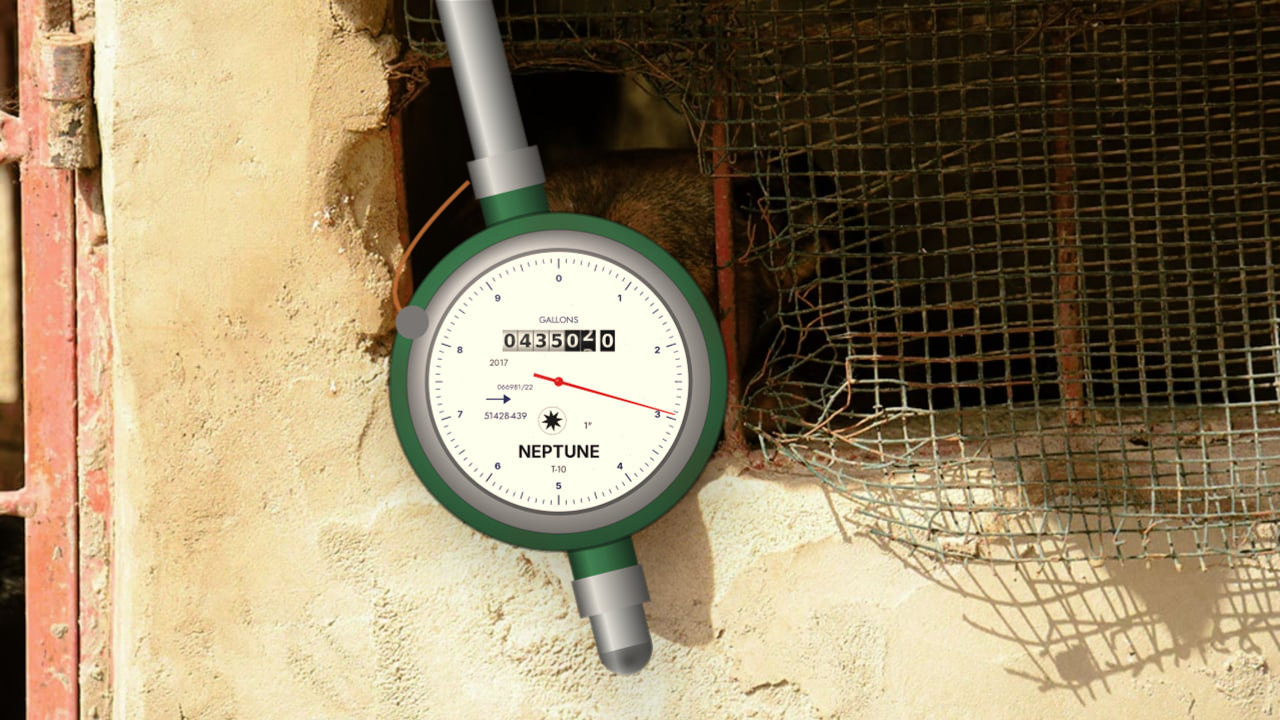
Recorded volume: 435022.9 gal
